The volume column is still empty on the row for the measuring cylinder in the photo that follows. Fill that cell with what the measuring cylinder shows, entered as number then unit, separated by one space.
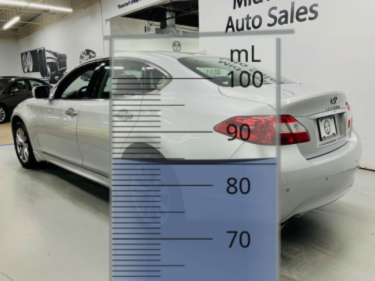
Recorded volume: 84 mL
